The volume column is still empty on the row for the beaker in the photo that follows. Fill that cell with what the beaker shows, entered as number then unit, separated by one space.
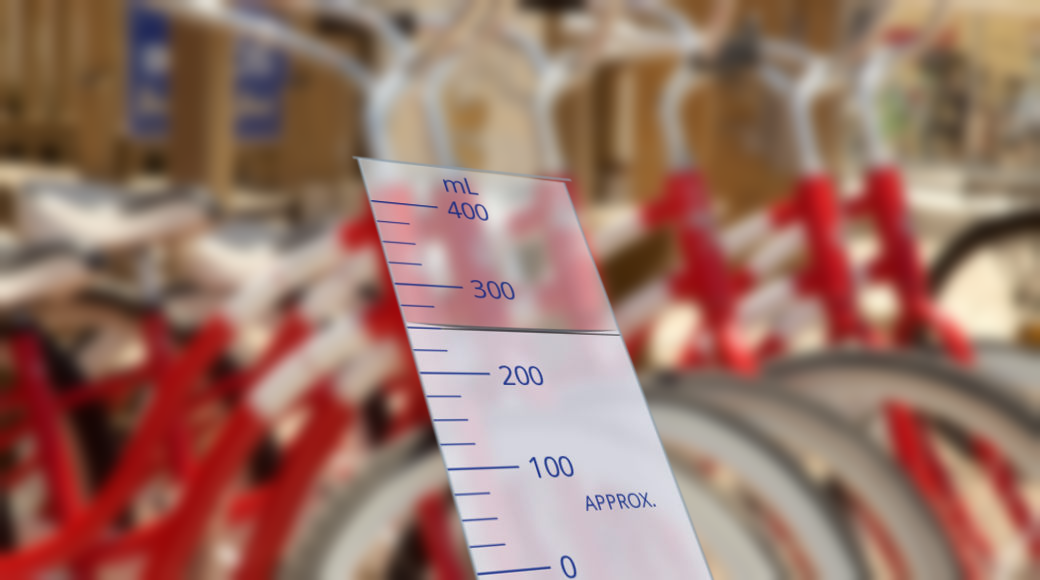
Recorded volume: 250 mL
